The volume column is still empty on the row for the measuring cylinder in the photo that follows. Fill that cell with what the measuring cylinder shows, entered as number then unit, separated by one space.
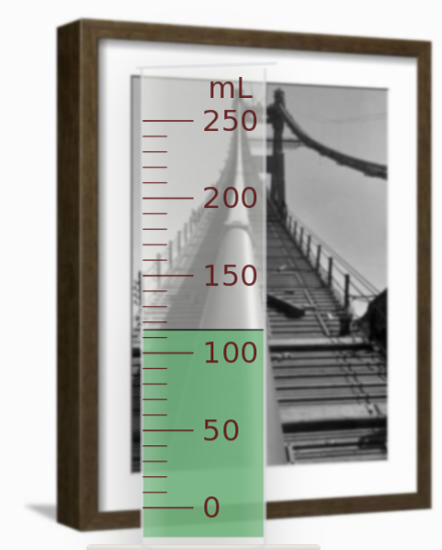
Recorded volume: 115 mL
